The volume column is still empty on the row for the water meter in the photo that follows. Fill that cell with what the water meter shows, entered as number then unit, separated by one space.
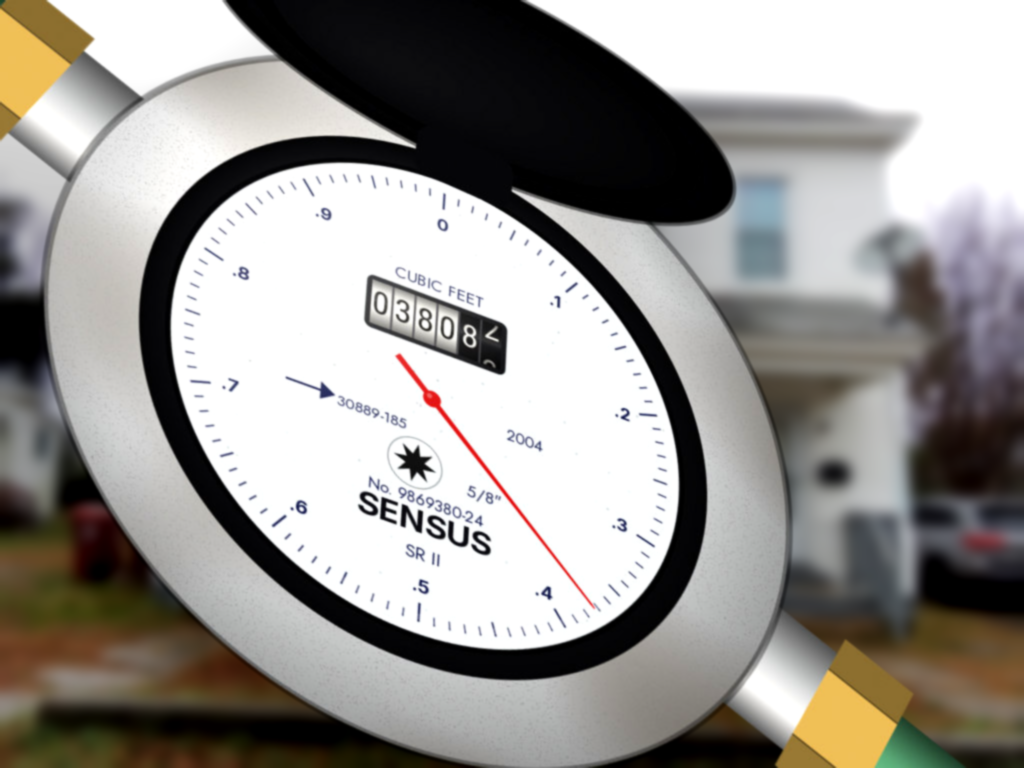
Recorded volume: 38082.37 ft³
